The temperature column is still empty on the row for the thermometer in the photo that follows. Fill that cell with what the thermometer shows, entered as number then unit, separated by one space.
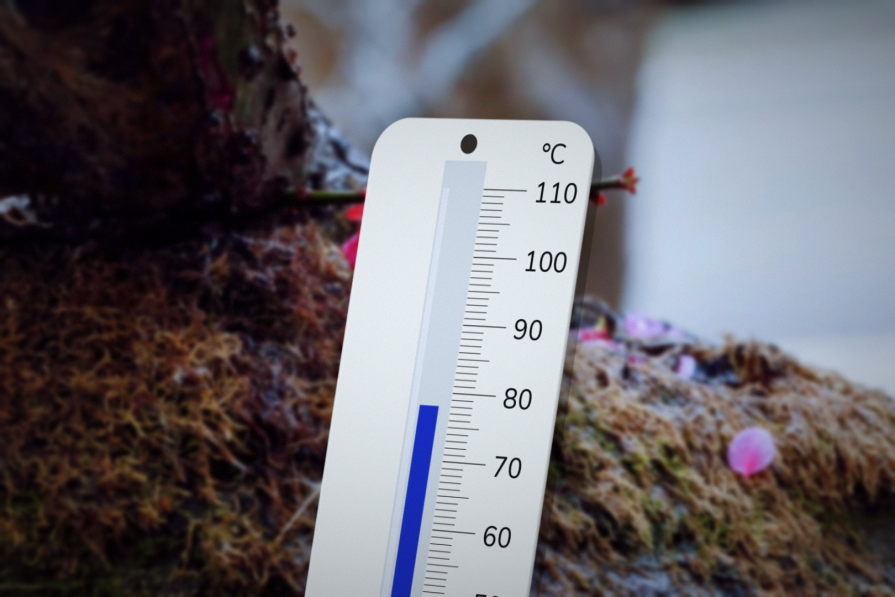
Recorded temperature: 78 °C
